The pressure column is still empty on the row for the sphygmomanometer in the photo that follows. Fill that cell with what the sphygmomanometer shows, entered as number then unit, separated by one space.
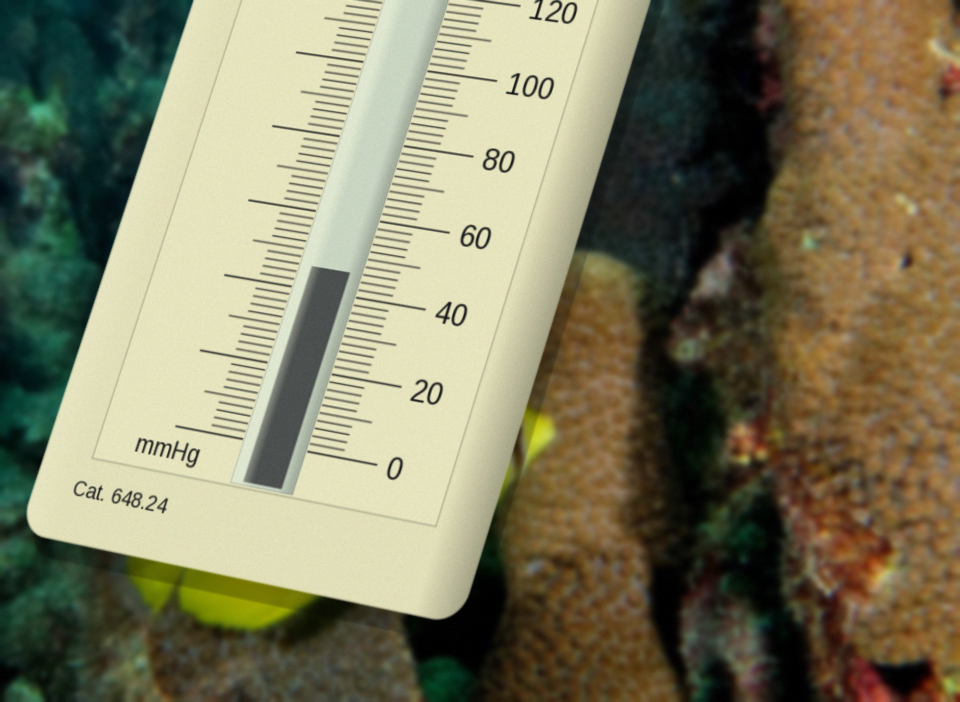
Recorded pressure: 46 mmHg
